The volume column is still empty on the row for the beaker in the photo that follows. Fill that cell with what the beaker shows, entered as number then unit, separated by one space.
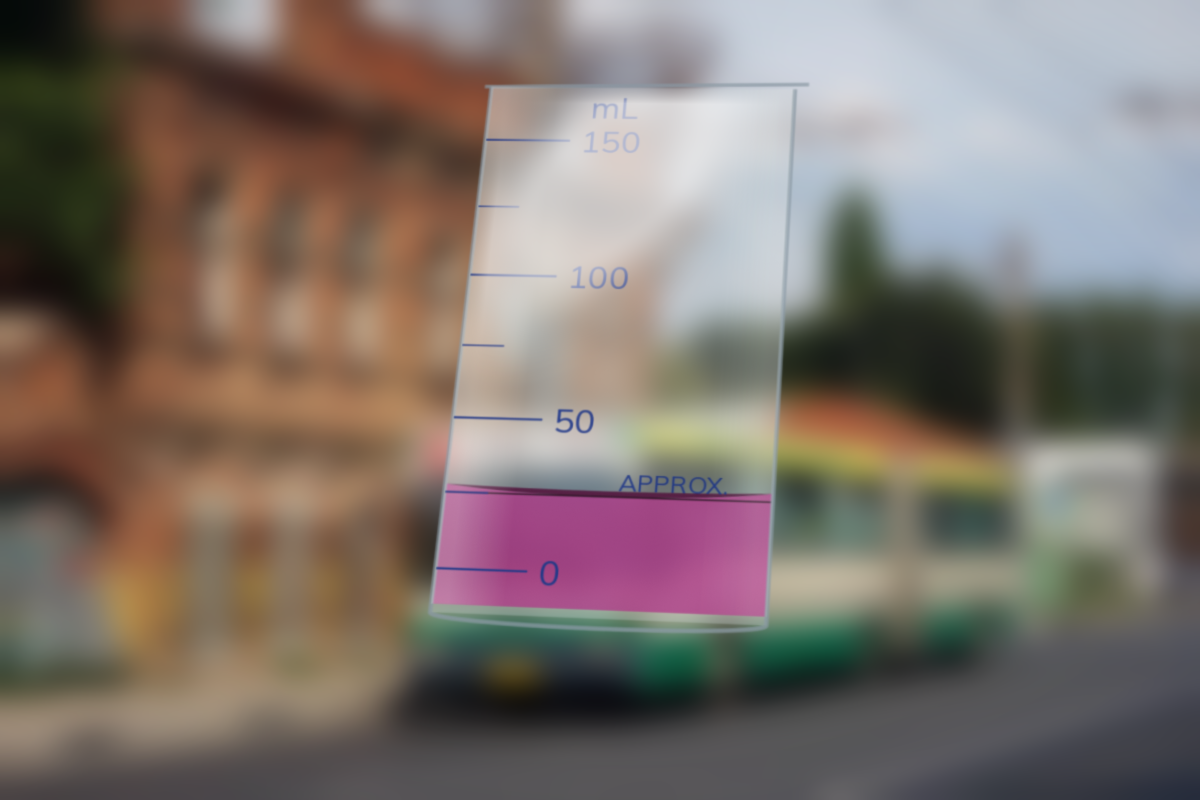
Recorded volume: 25 mL
